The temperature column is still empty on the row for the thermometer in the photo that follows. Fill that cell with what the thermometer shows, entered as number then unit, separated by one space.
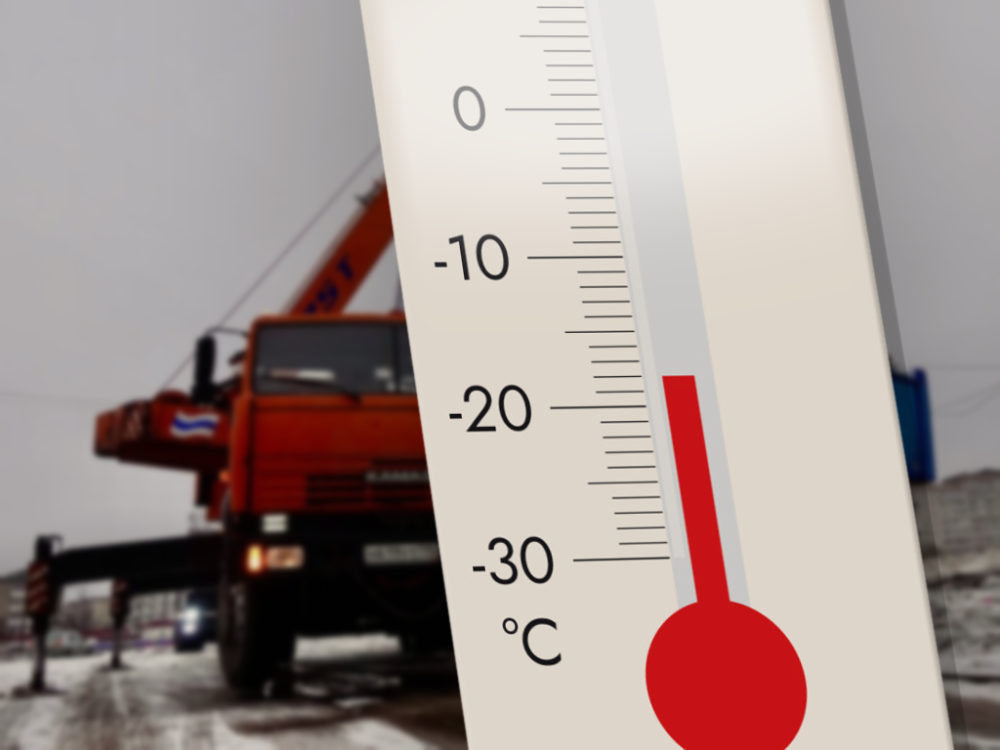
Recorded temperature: -18 °C
